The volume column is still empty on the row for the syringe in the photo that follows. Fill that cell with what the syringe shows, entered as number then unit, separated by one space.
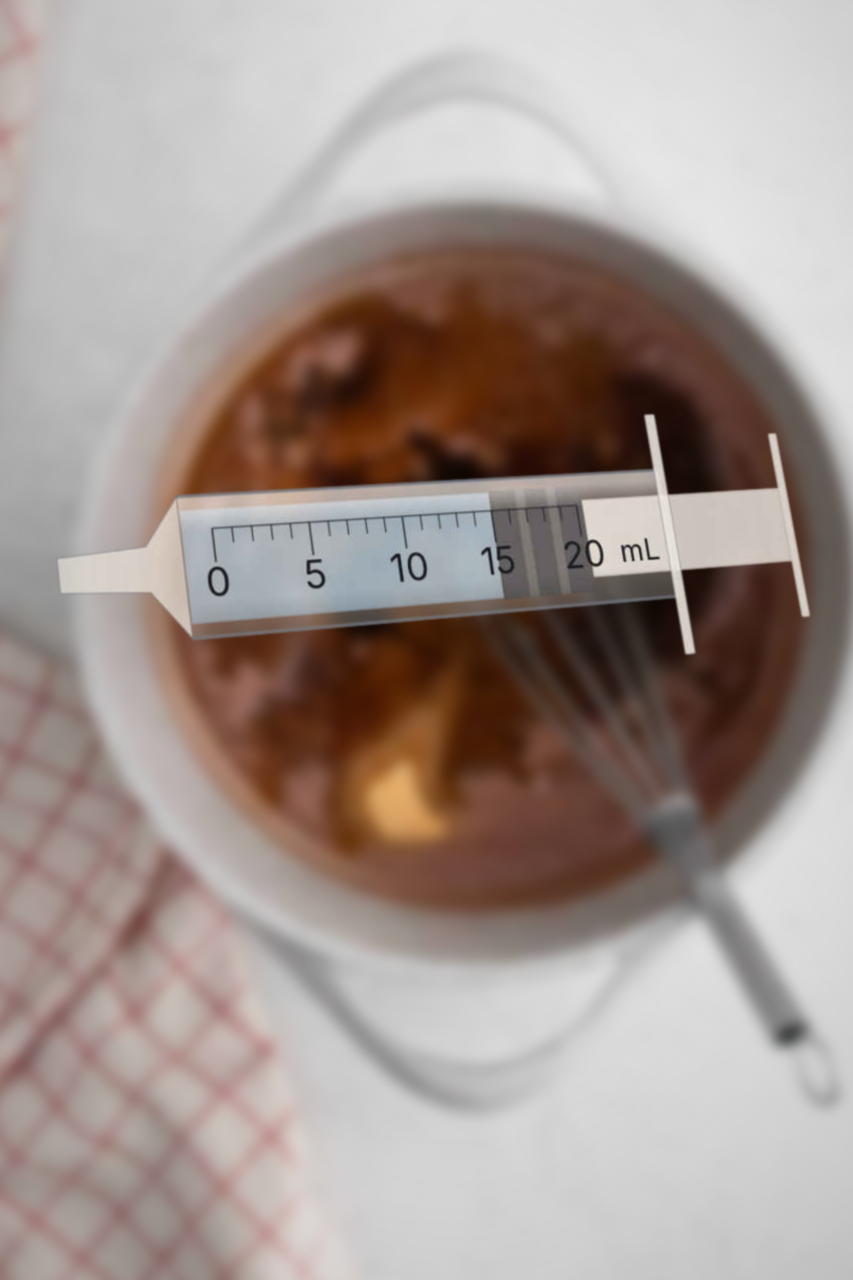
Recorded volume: 15 mL
